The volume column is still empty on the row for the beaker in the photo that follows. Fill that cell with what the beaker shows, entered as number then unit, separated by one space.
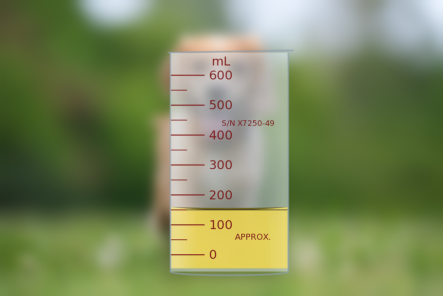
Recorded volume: 150 mL
